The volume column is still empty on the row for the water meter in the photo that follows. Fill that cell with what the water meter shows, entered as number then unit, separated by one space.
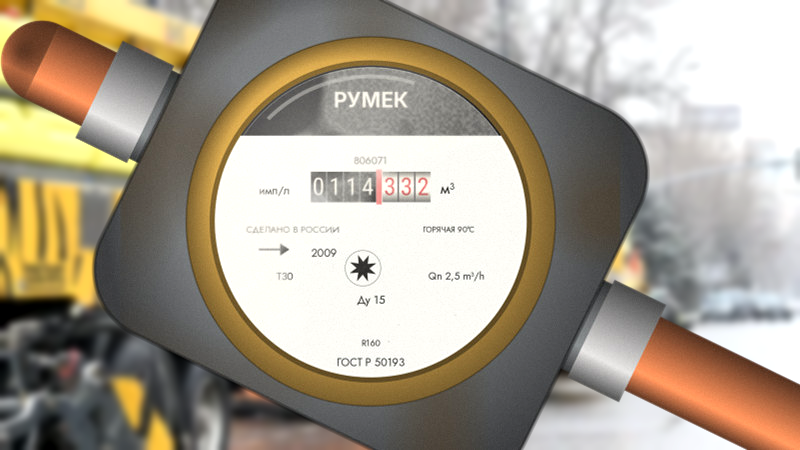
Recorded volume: 114.332 m³
